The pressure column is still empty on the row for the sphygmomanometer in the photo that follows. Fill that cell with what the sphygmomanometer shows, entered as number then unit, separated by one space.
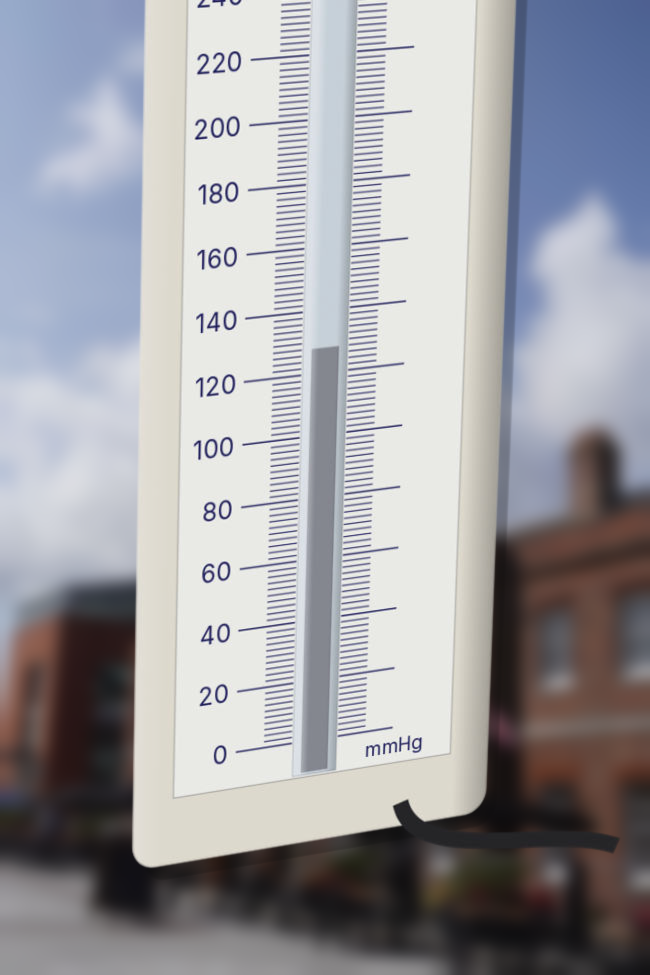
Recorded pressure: 128 mmHg
